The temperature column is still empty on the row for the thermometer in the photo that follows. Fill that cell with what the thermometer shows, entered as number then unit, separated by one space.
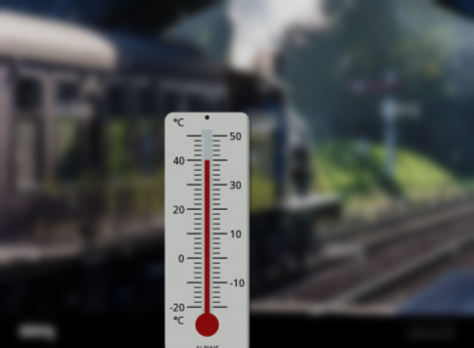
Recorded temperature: 40 °C
